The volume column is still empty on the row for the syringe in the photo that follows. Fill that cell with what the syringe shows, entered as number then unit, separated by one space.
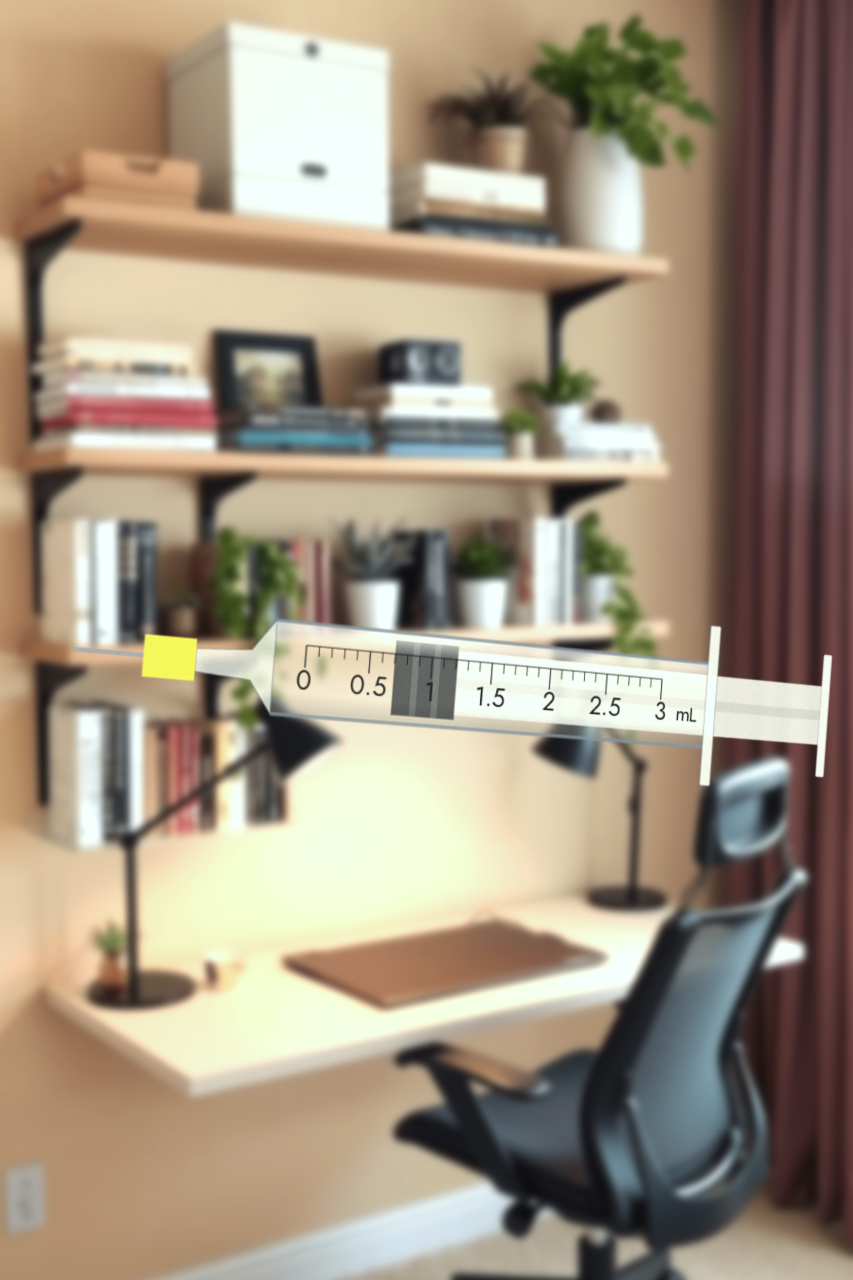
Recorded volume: 0.7 mL
